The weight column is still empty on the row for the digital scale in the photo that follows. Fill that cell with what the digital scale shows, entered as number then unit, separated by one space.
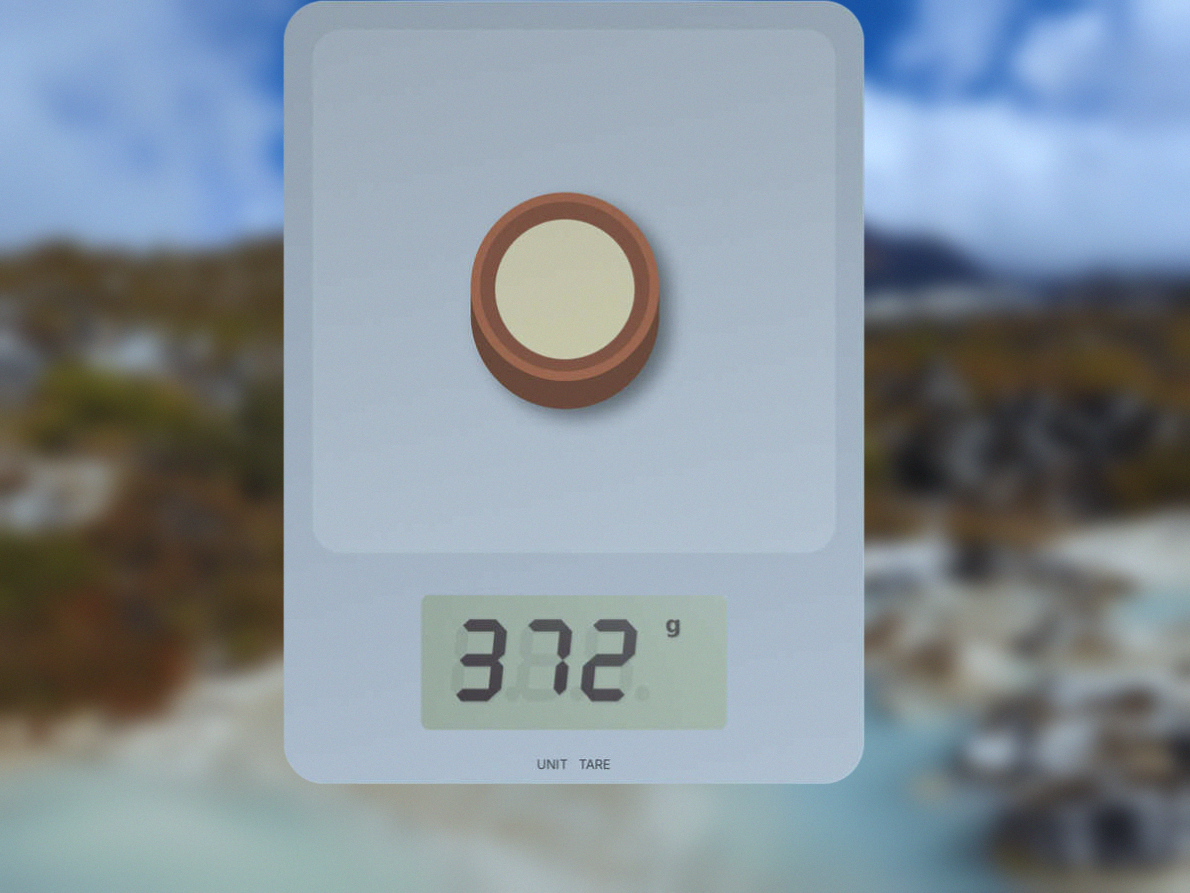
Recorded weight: 372 g
